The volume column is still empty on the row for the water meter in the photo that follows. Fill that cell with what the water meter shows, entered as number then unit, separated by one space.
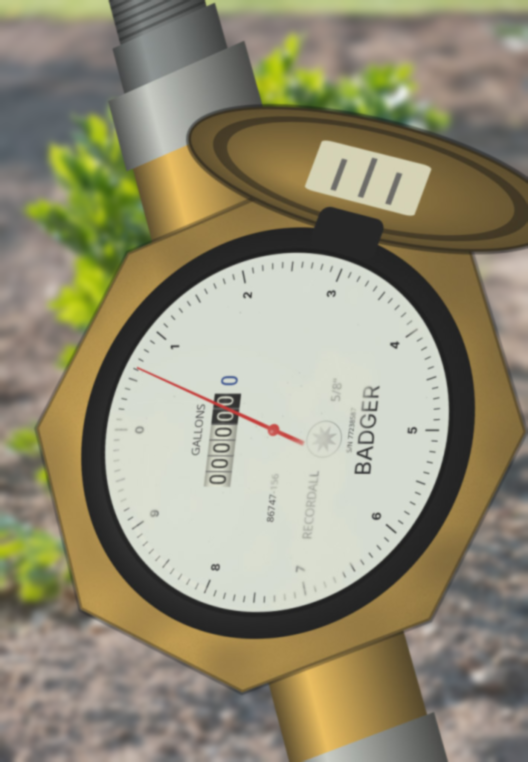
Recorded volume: 0.6 gal
